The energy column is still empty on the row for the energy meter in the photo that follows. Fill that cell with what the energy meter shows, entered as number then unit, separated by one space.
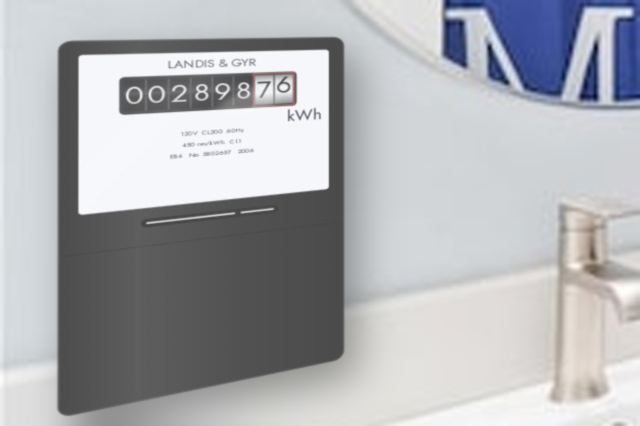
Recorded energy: 2898.76 kWh
